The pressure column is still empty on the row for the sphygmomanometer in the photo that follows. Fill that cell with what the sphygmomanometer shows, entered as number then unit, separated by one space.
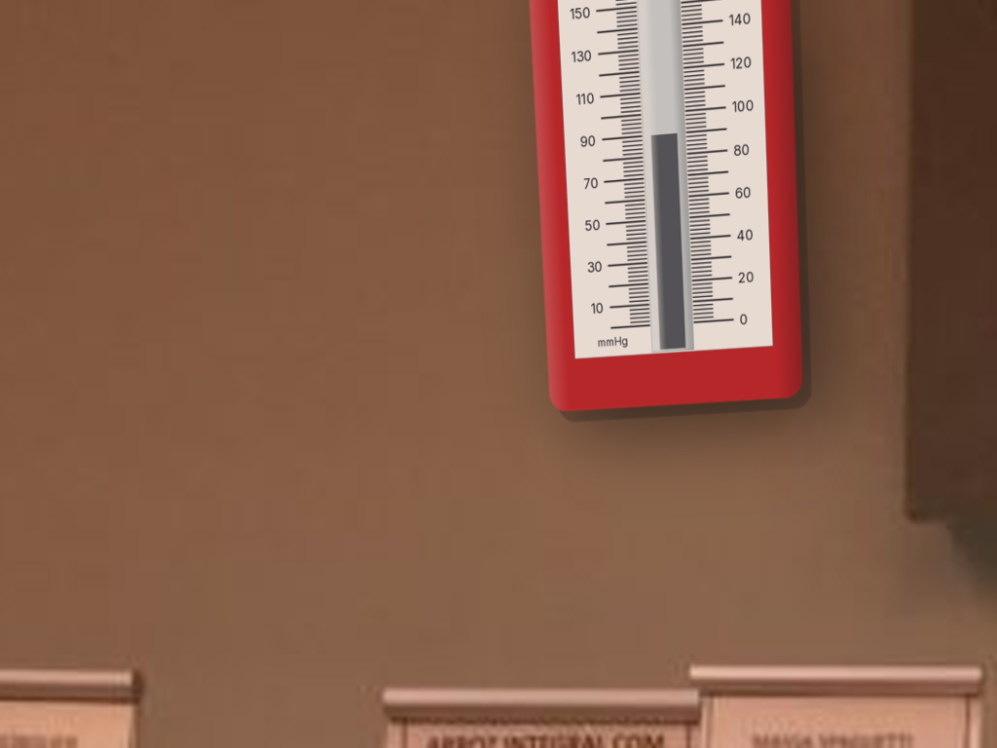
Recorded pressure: 90 mmHg
